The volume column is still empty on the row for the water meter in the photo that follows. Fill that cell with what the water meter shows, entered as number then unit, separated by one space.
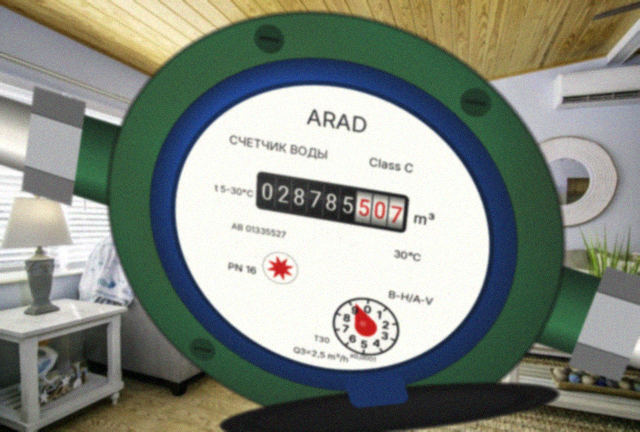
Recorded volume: 28785.5069 m³
